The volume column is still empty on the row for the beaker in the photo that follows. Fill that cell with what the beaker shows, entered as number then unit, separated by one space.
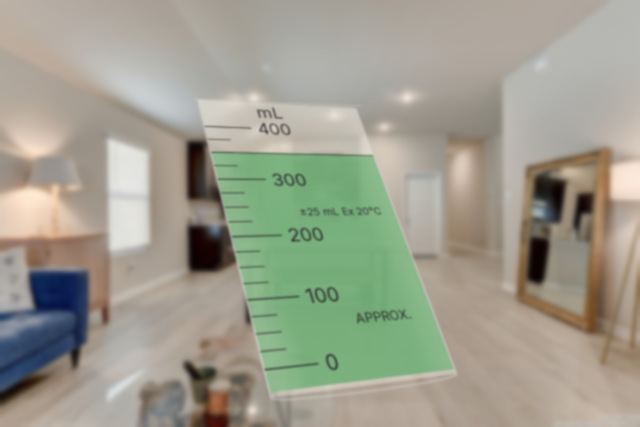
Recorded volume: 350 mL
